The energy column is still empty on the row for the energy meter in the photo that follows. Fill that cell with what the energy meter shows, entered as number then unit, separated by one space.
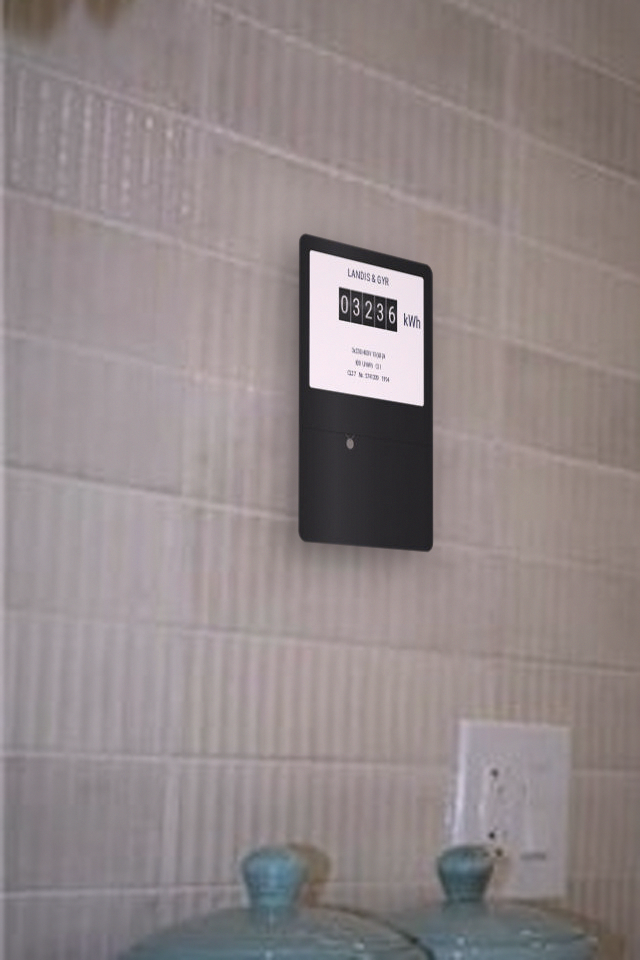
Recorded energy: 3236 kWh
